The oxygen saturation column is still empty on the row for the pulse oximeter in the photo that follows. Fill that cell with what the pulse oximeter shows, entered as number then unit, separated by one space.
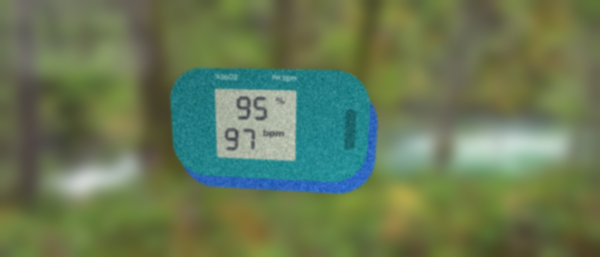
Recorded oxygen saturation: 95 %
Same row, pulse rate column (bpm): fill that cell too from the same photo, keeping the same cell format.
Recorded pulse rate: 97 bpm
